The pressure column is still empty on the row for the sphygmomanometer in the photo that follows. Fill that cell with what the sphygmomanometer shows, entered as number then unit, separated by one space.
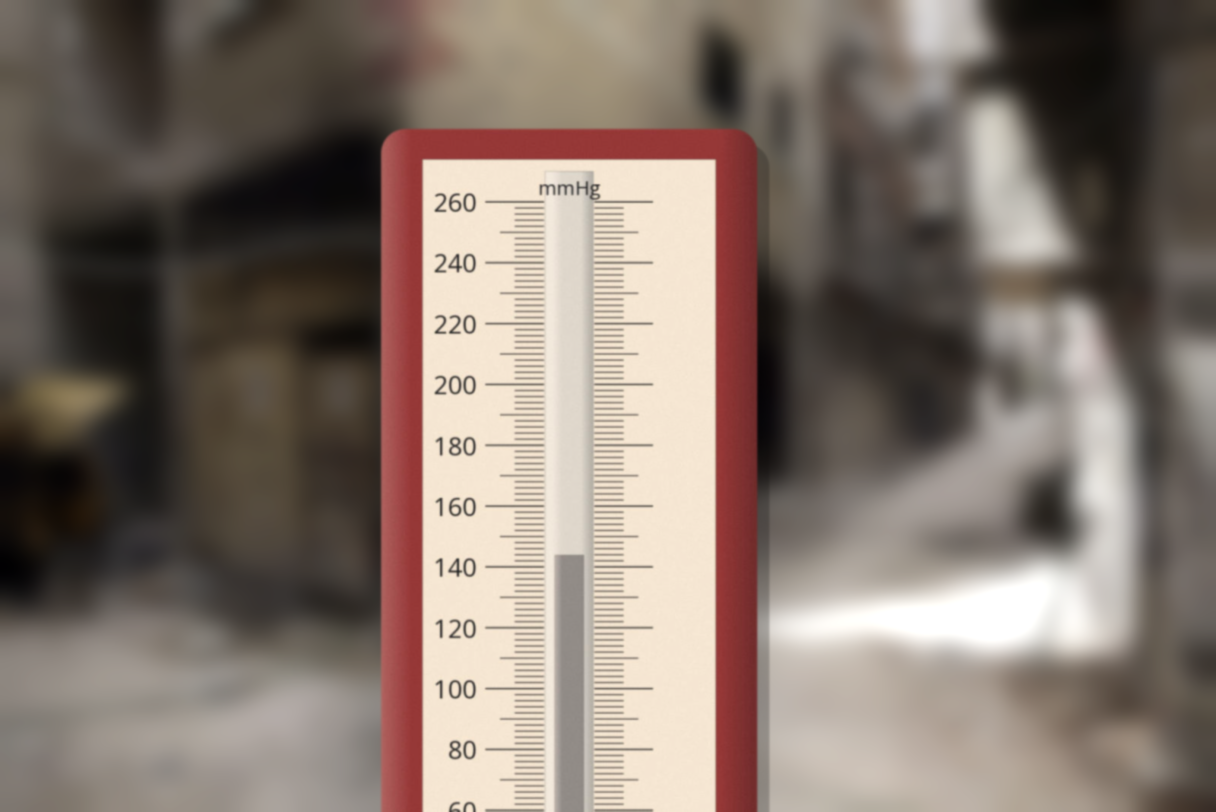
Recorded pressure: 144 mmHg
